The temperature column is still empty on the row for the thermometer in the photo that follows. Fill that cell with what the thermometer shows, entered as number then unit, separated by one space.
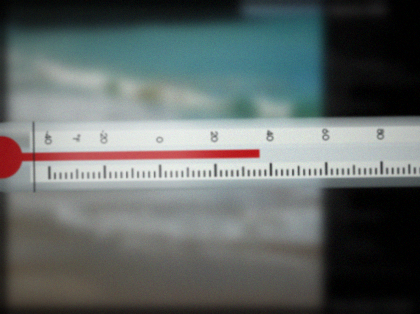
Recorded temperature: 36 °F
